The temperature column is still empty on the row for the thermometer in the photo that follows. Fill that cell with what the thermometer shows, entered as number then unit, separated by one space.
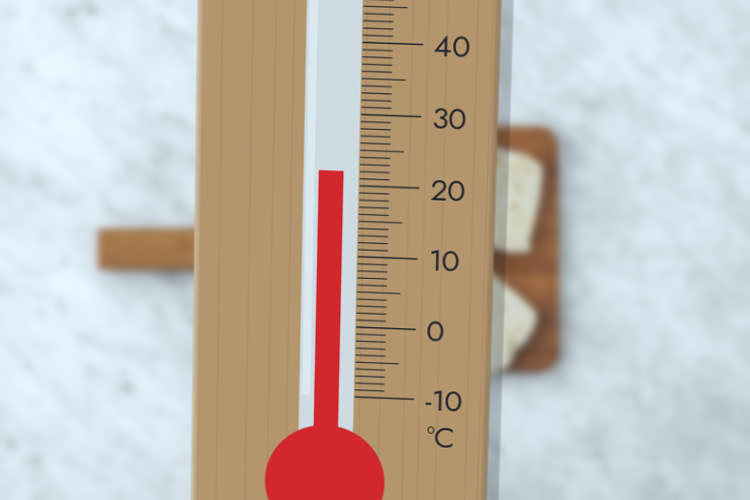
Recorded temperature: 22 °C
